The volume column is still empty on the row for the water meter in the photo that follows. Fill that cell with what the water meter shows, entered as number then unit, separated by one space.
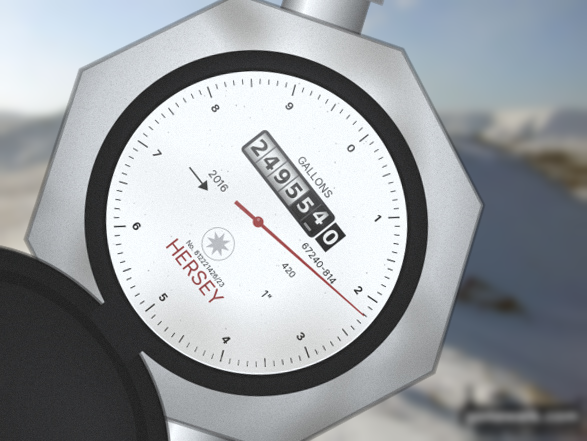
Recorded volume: 2495542.2 gal
